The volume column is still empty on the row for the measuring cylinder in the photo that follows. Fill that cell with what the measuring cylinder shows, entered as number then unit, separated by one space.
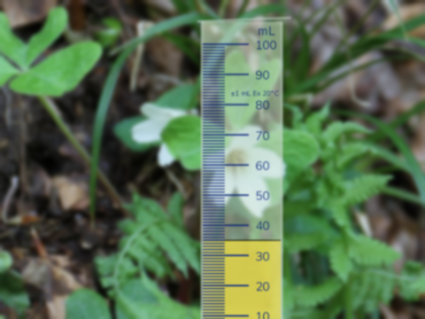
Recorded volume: 35 mL
